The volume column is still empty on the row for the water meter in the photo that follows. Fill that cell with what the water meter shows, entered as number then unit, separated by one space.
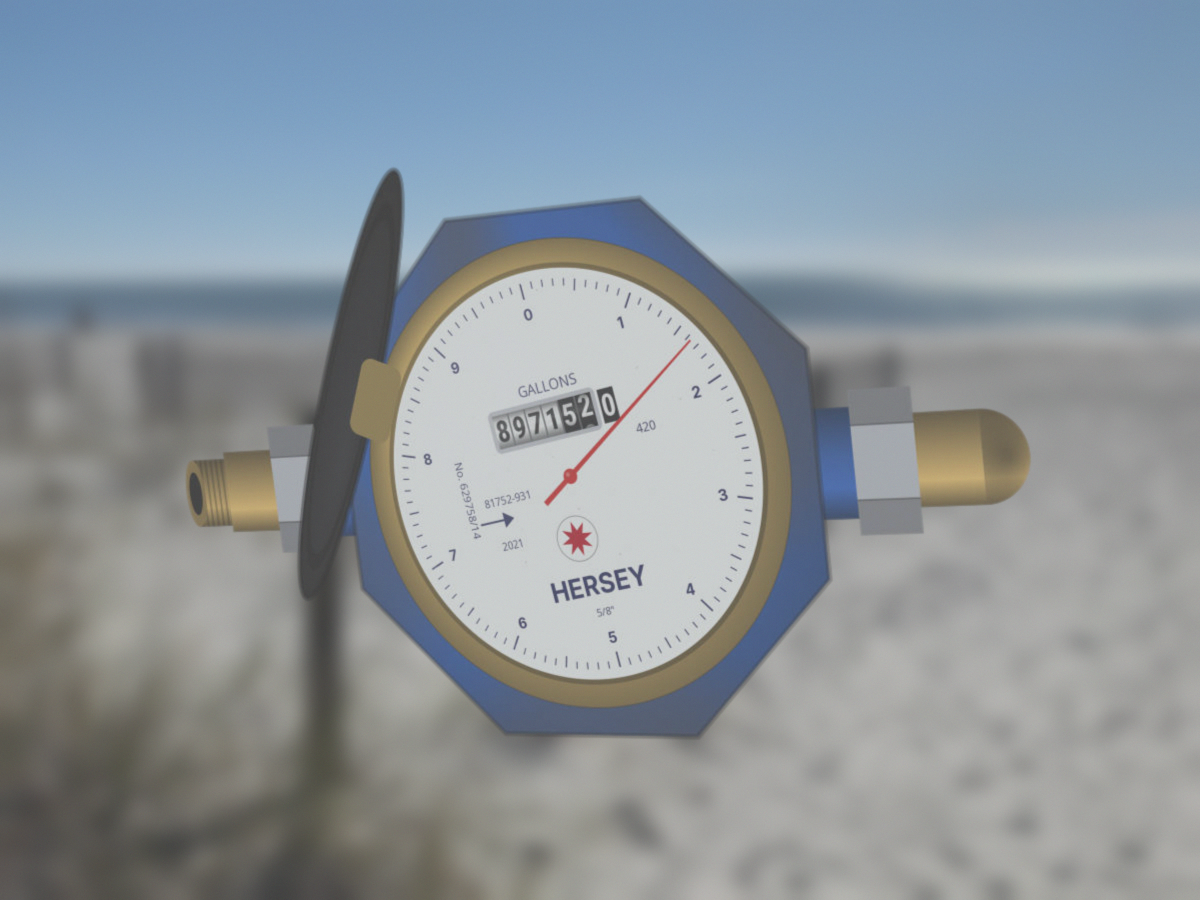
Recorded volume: 8971521.6 gal
